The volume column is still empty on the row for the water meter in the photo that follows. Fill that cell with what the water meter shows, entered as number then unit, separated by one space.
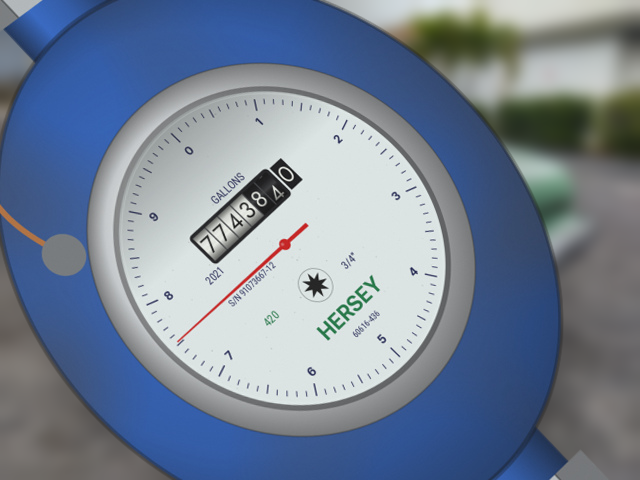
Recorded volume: 7743837.5 gal
